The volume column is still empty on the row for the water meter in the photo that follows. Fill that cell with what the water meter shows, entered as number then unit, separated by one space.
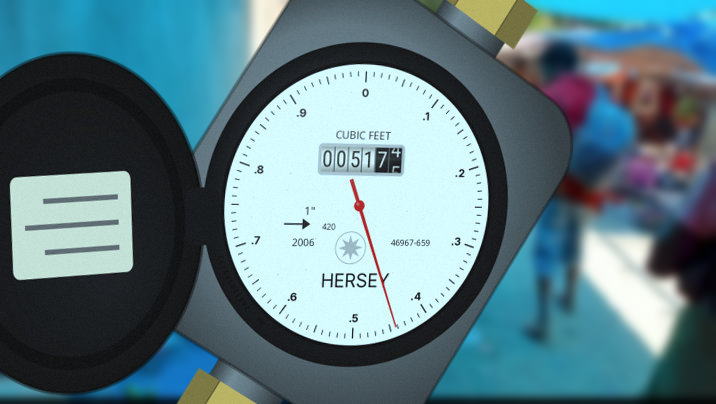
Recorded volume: 5174.44 ft³
